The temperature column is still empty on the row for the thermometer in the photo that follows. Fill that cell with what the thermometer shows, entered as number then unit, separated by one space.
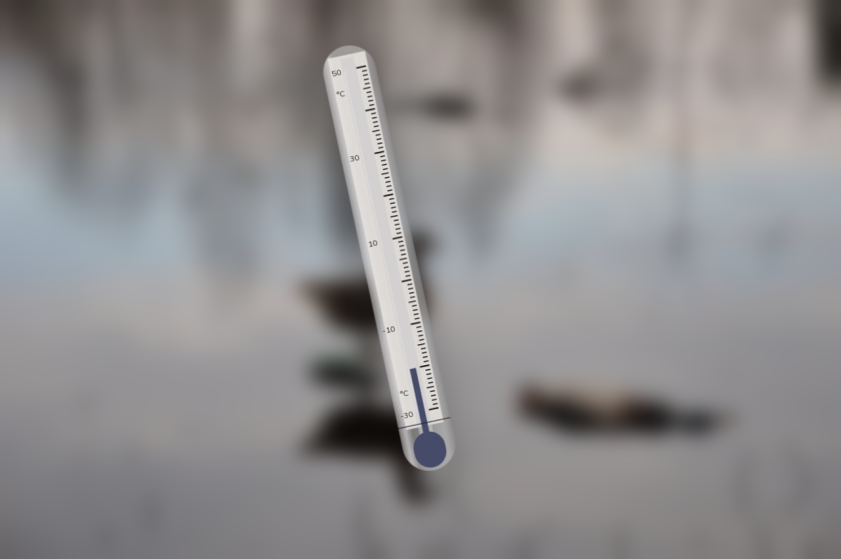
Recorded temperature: -20 °C
